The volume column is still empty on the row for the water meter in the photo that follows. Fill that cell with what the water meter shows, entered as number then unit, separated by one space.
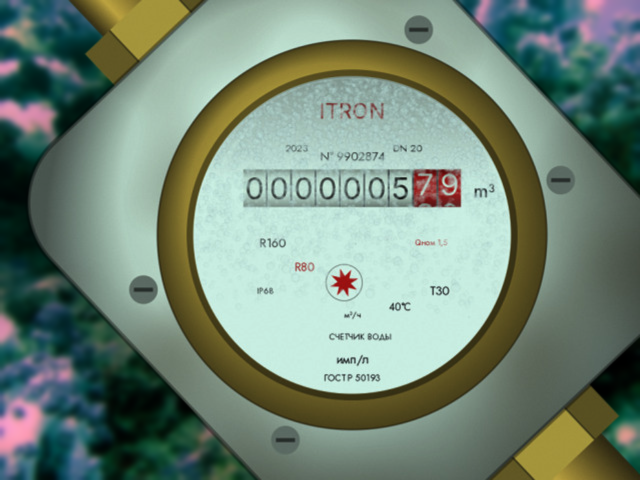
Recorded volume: 5.79 m³
